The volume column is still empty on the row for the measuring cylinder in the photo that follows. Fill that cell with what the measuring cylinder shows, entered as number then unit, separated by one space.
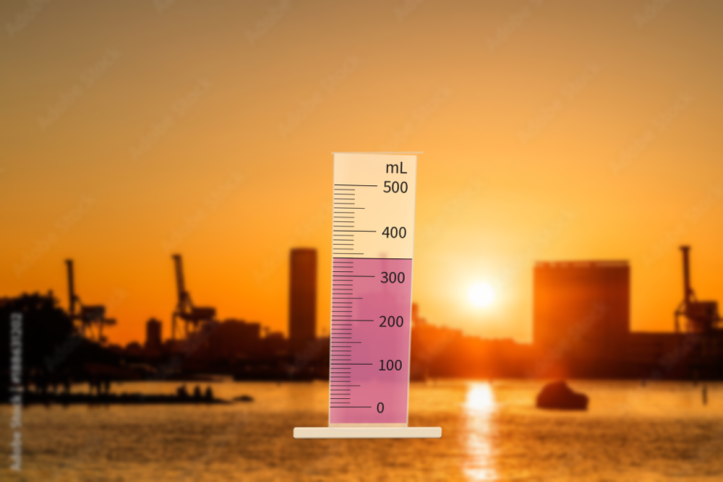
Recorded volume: 340 mL
